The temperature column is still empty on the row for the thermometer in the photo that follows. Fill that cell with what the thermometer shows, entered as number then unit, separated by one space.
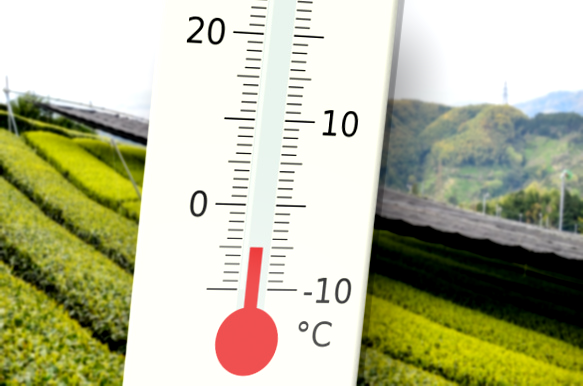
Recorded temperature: -5 °C
